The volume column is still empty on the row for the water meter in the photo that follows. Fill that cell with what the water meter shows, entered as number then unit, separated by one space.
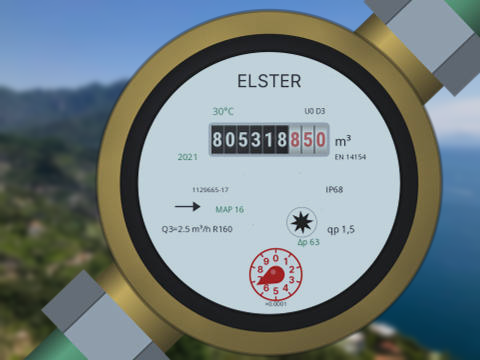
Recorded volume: 805318.8506 m³
